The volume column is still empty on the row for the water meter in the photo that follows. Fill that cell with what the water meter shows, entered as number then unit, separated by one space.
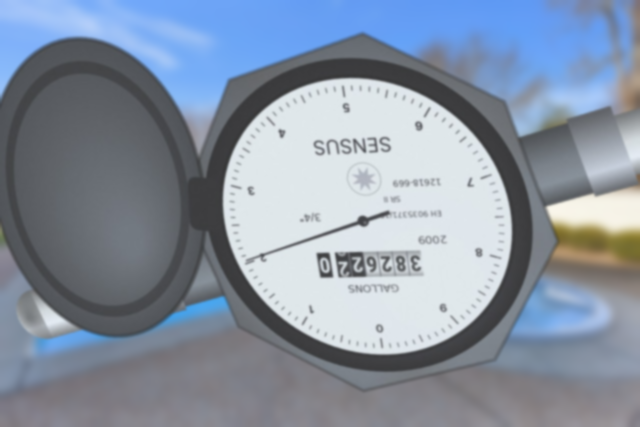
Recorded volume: 3826222.0 gal
